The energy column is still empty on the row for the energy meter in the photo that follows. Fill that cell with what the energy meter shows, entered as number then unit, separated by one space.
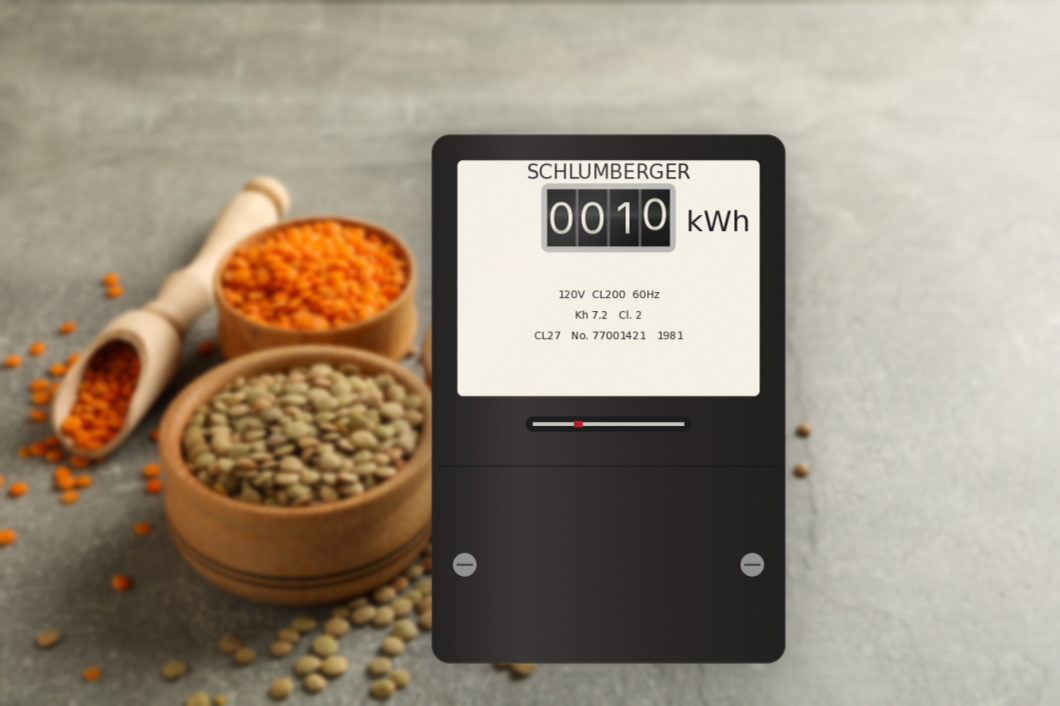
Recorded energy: 10 kWh
